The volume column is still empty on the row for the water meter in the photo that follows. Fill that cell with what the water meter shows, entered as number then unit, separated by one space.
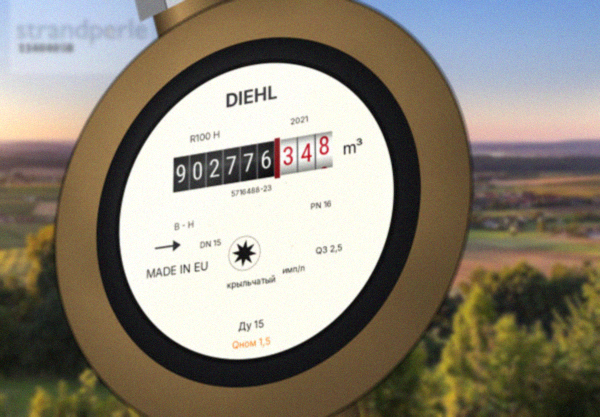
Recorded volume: 902776.348 m³
